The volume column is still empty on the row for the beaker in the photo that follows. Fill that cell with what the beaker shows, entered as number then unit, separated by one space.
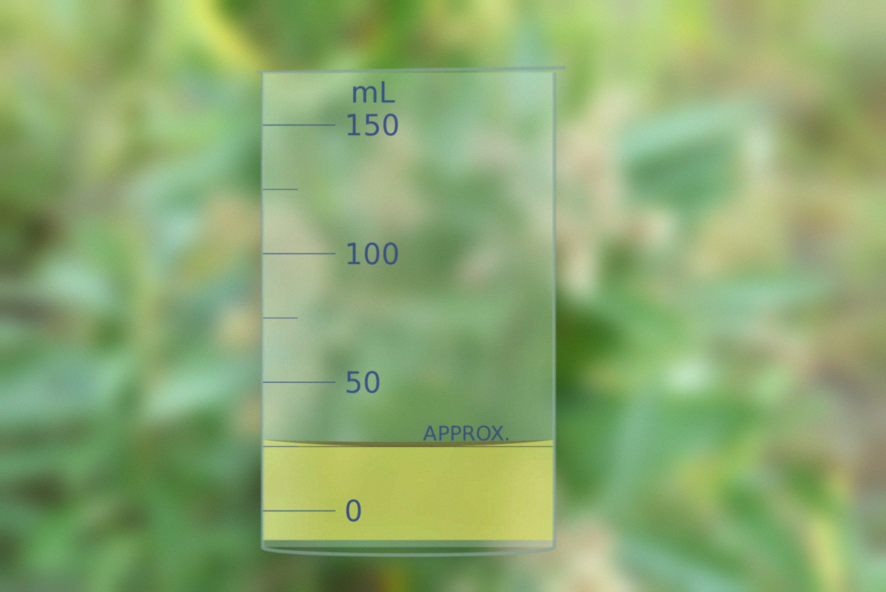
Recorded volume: 25 mL
